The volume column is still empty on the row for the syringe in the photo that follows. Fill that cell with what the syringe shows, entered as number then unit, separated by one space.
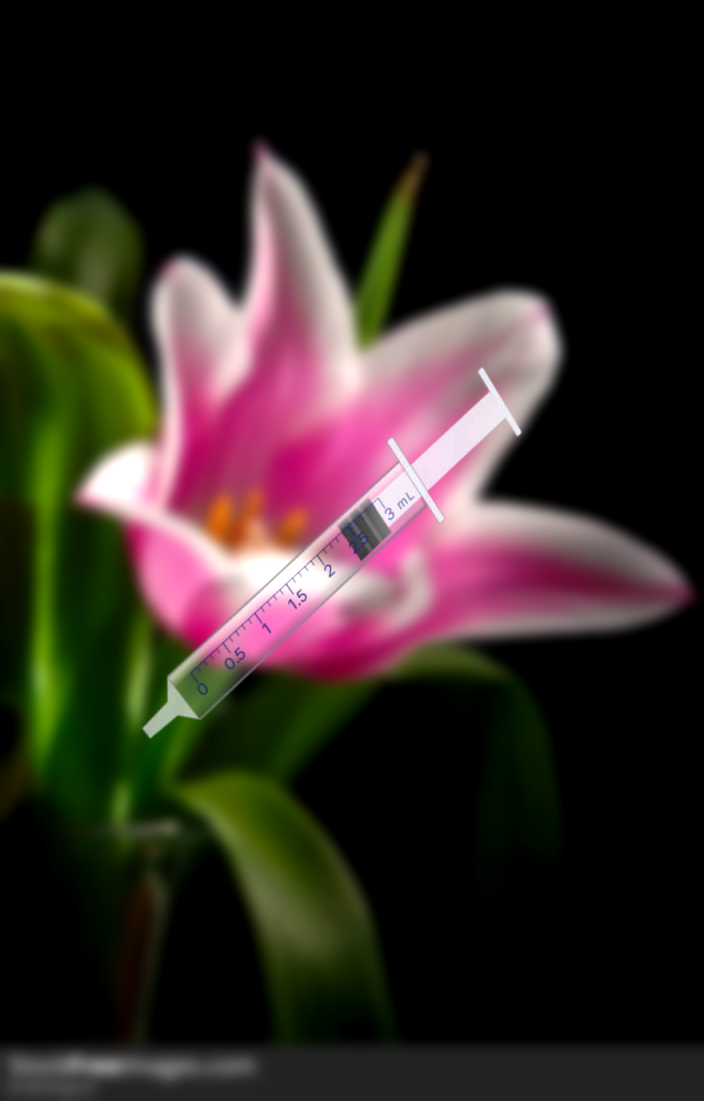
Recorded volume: 2.4 mL
